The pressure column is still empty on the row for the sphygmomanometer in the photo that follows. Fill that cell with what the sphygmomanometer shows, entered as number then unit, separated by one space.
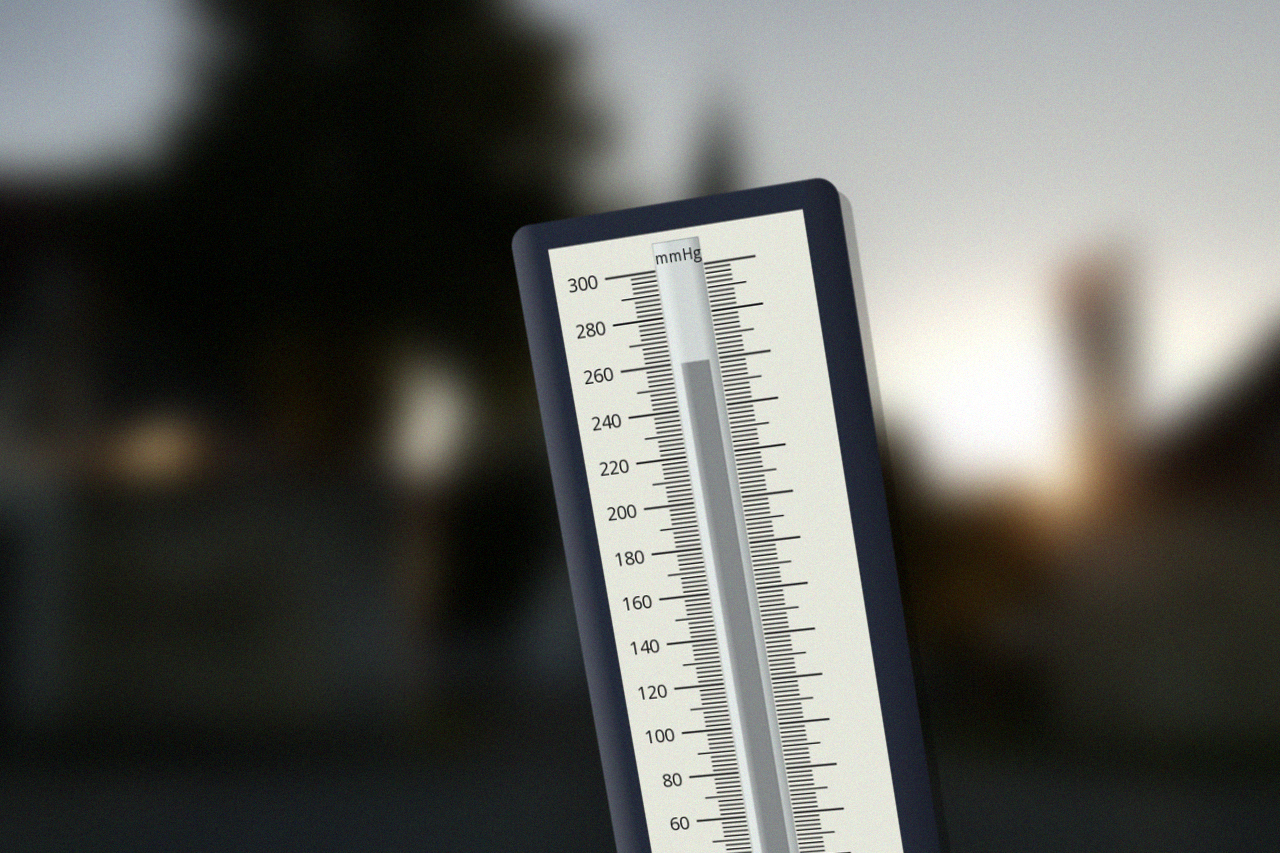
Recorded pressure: 260 mmHg
